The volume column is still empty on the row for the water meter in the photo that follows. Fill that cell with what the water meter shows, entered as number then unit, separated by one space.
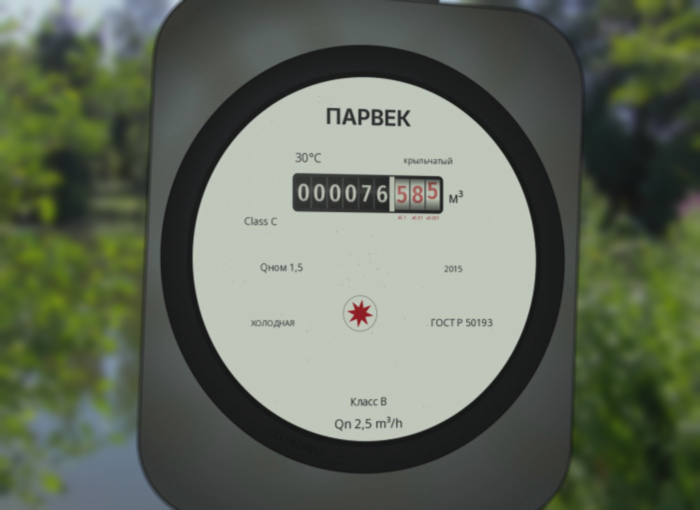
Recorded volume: 76.585 m³
